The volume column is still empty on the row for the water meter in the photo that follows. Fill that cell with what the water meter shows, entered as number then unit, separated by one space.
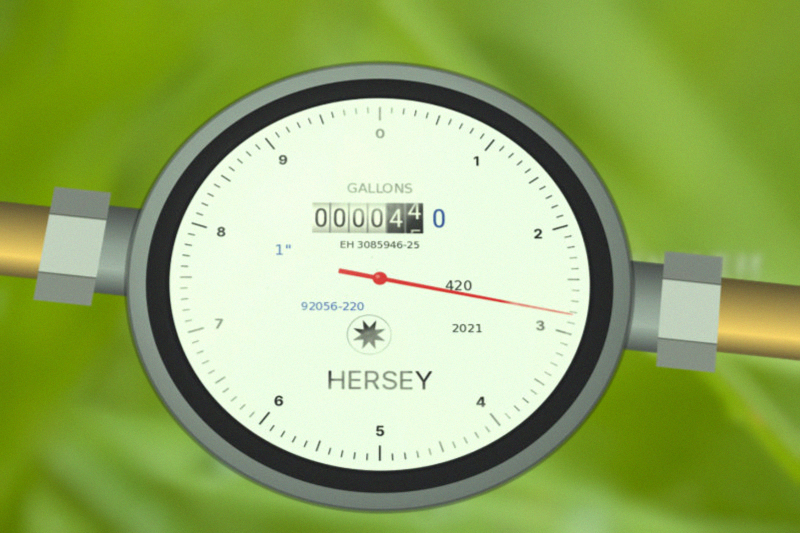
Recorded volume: 442.8 gal
